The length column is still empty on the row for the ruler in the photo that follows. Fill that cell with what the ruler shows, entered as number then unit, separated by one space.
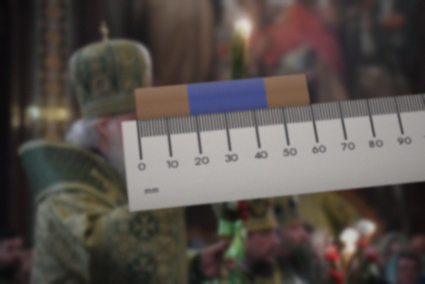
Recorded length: 60 mm
